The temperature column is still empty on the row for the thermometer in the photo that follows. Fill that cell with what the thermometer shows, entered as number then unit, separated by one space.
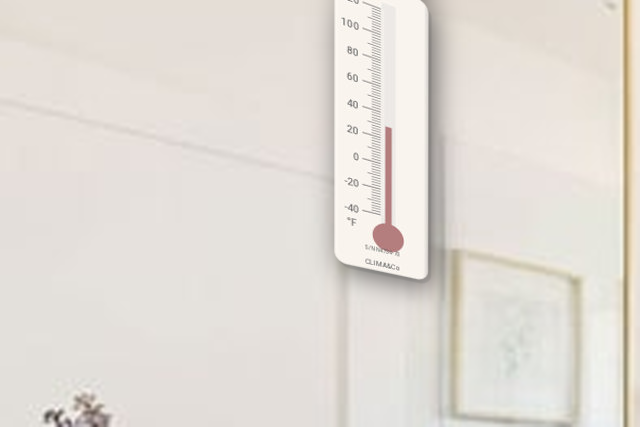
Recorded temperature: 30 °F
